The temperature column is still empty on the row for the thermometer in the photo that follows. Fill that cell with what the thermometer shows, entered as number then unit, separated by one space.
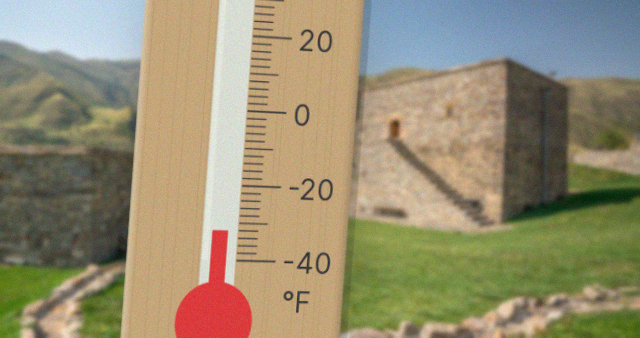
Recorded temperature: -32 °F
